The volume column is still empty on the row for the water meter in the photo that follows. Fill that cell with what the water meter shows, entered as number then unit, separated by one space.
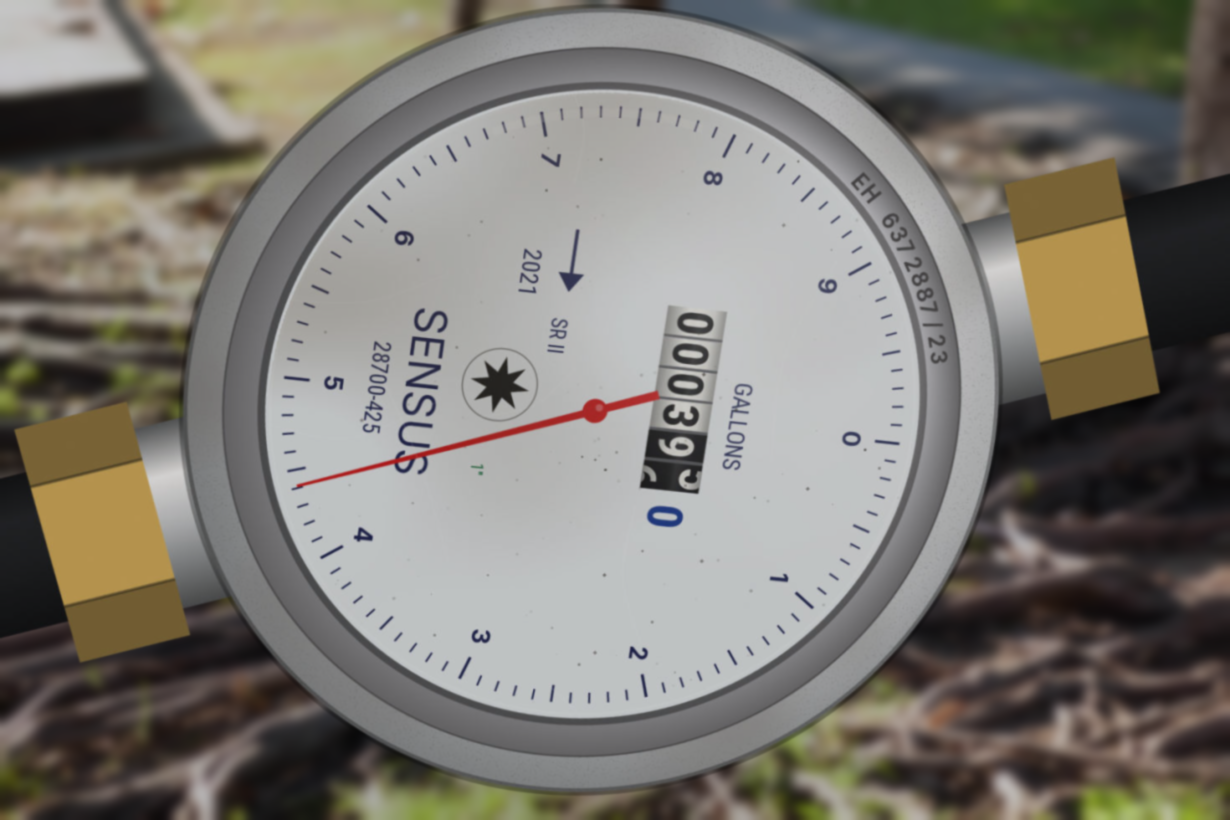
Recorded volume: 3954.4 gal
